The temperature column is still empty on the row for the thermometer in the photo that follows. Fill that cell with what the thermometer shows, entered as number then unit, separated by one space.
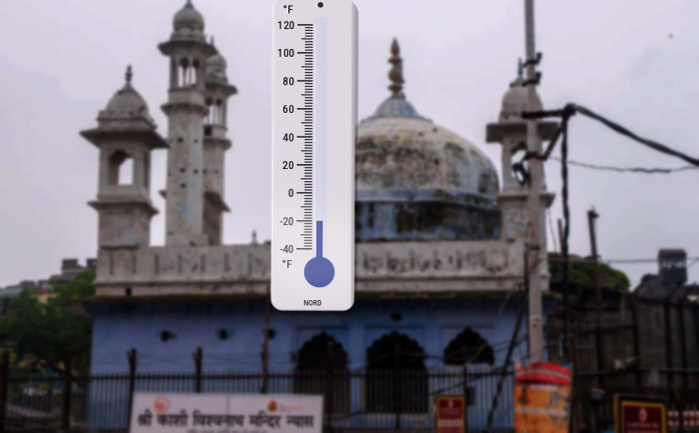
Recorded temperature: -20 °F
